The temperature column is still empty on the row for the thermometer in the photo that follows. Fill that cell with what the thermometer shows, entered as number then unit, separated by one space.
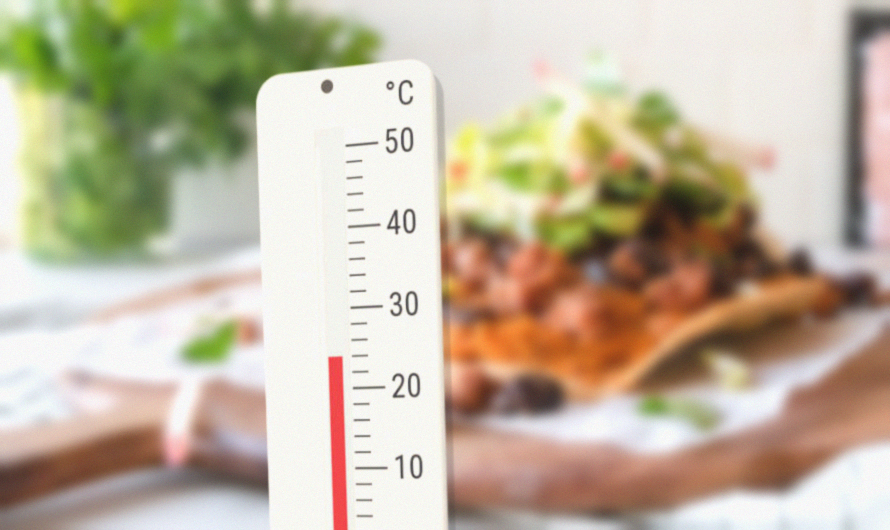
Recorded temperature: 24 °C
